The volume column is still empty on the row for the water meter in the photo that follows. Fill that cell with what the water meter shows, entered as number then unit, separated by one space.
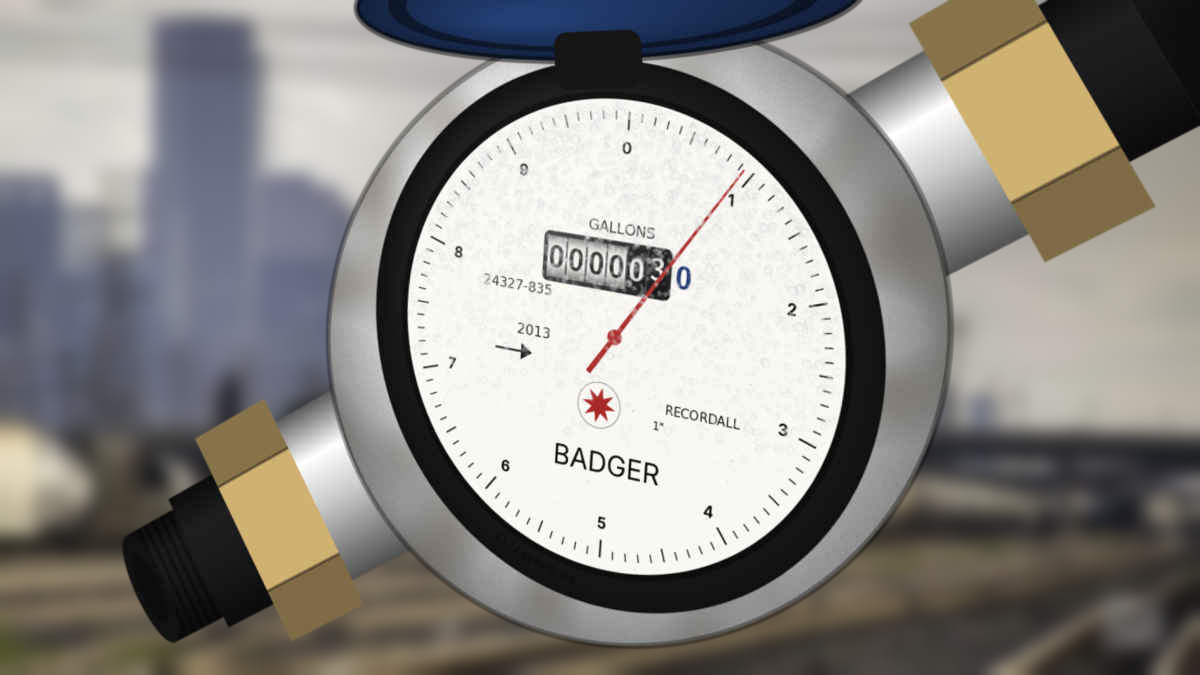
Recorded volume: 30.9 gal
